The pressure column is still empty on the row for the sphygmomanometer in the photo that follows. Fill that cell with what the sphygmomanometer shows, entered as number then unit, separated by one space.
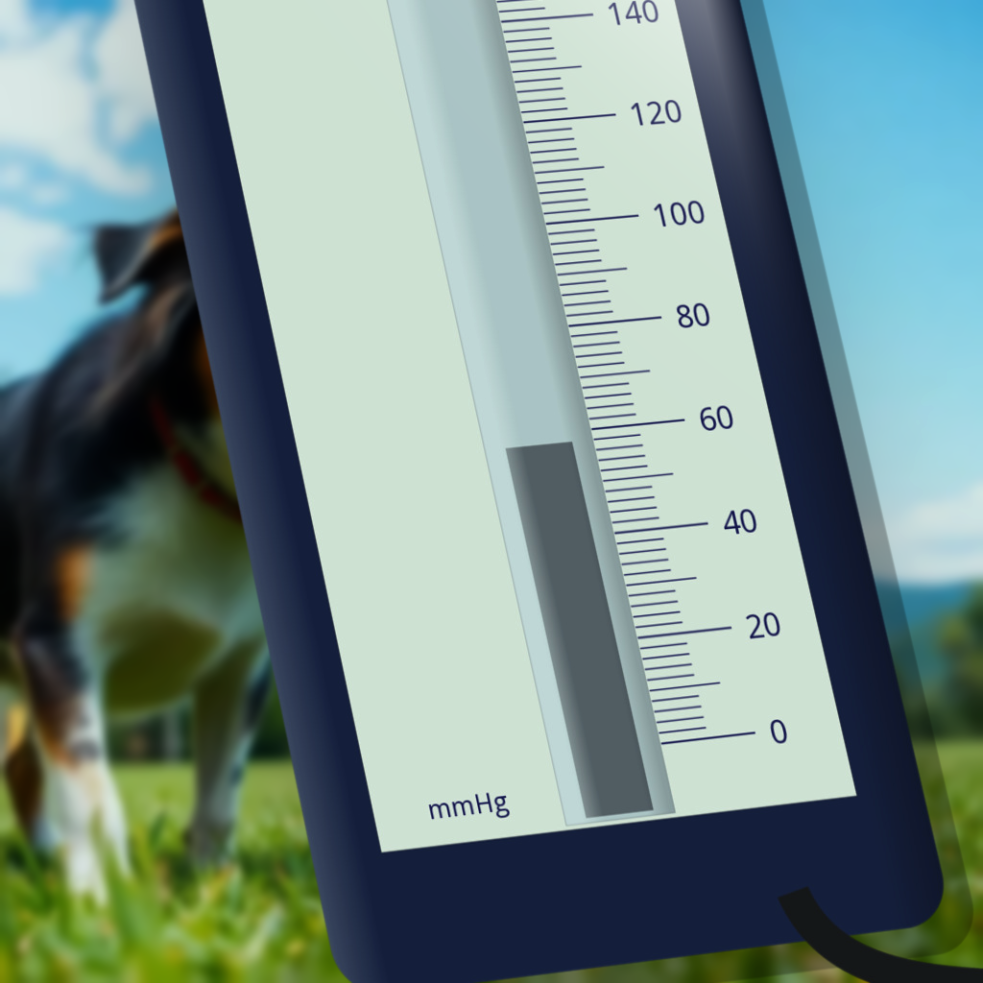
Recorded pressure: 58 mmHg
